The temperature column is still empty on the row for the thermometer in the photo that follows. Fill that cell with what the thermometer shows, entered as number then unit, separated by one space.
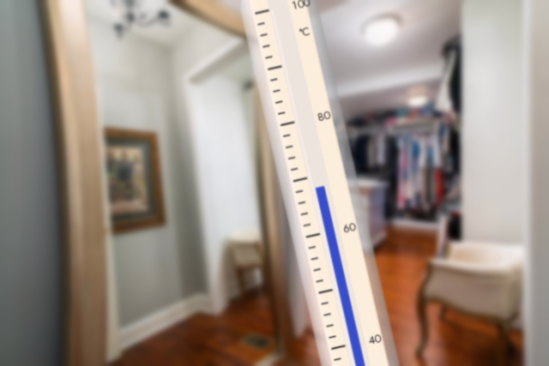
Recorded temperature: 68 °C
